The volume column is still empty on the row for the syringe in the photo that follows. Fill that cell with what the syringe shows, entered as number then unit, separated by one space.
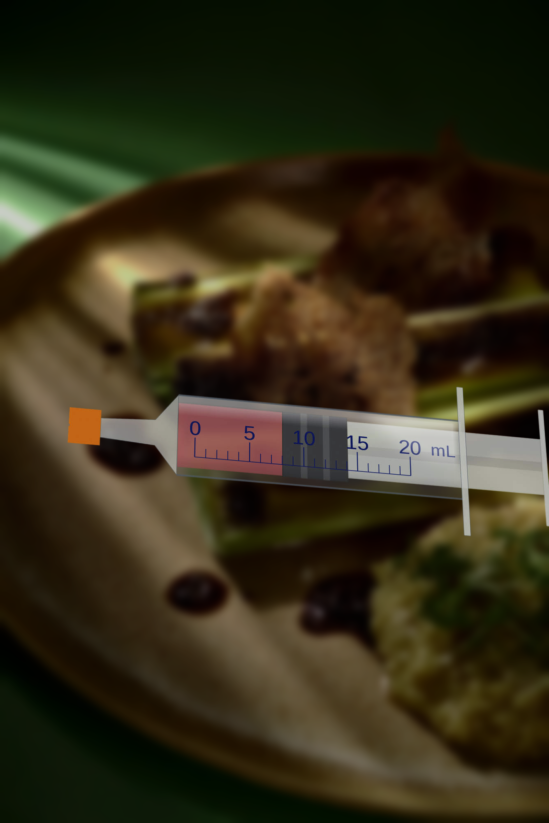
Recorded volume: 8 mL
